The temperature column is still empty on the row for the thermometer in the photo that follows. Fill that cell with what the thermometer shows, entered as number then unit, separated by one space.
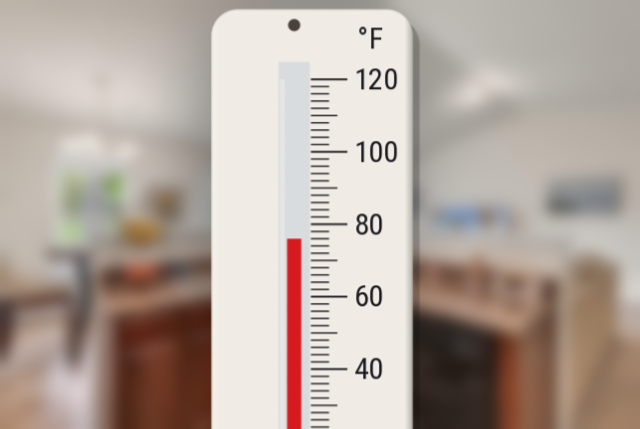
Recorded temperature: 76 °F
